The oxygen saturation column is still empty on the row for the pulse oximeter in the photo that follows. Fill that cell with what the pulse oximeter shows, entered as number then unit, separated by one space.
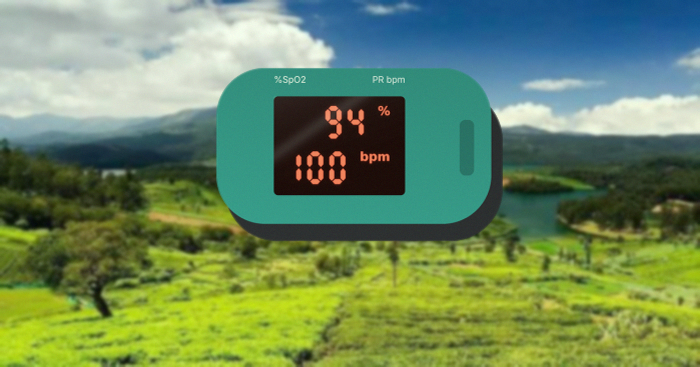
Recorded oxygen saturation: 94 %
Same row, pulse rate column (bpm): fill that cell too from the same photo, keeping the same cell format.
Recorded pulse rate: 100 bpm
